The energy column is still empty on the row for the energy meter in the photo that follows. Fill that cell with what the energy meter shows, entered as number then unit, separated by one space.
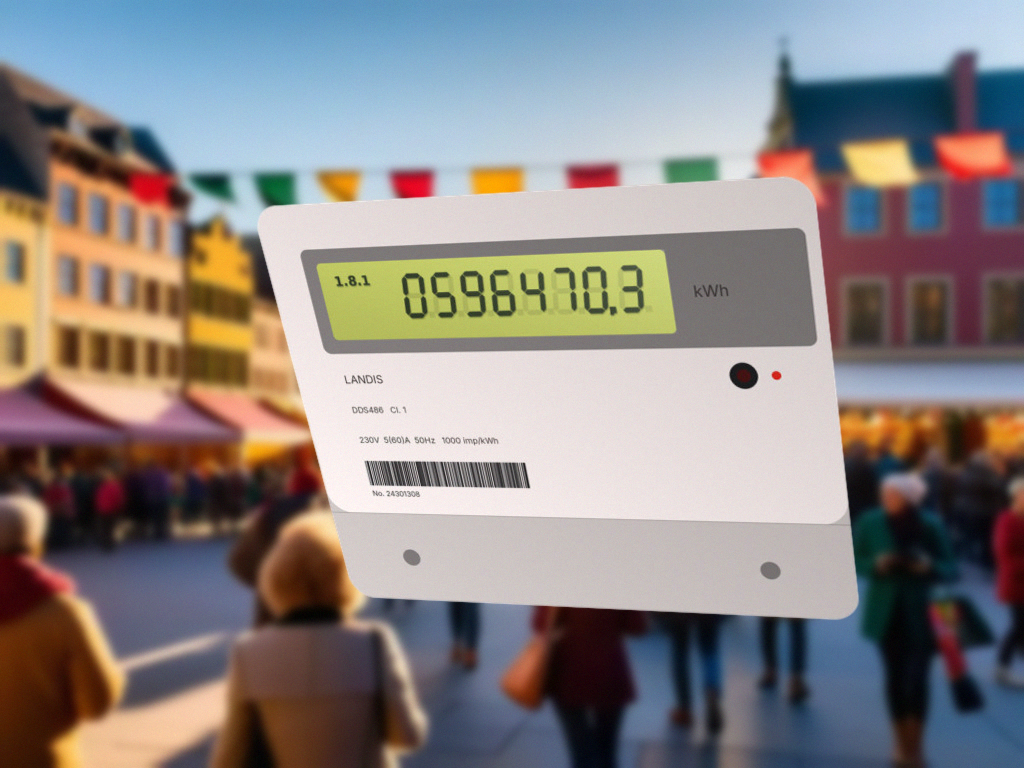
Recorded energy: 596470.3 kWh
